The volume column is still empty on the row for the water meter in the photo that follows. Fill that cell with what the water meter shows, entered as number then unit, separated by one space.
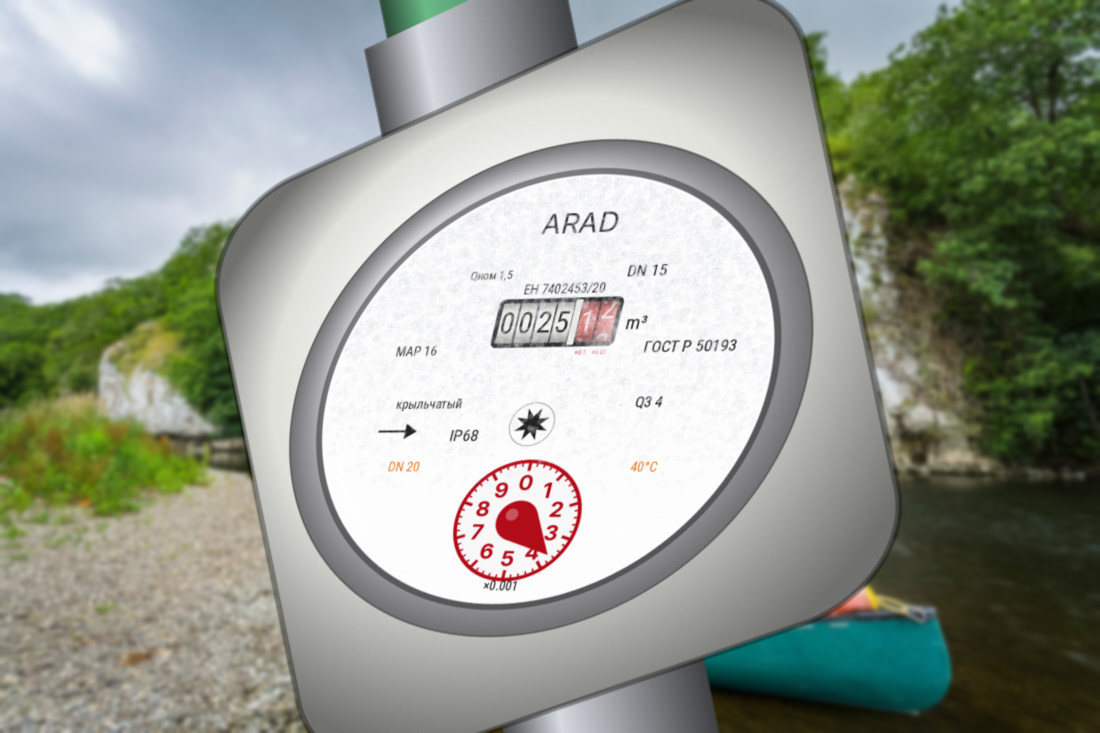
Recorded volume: 25.123 m³
